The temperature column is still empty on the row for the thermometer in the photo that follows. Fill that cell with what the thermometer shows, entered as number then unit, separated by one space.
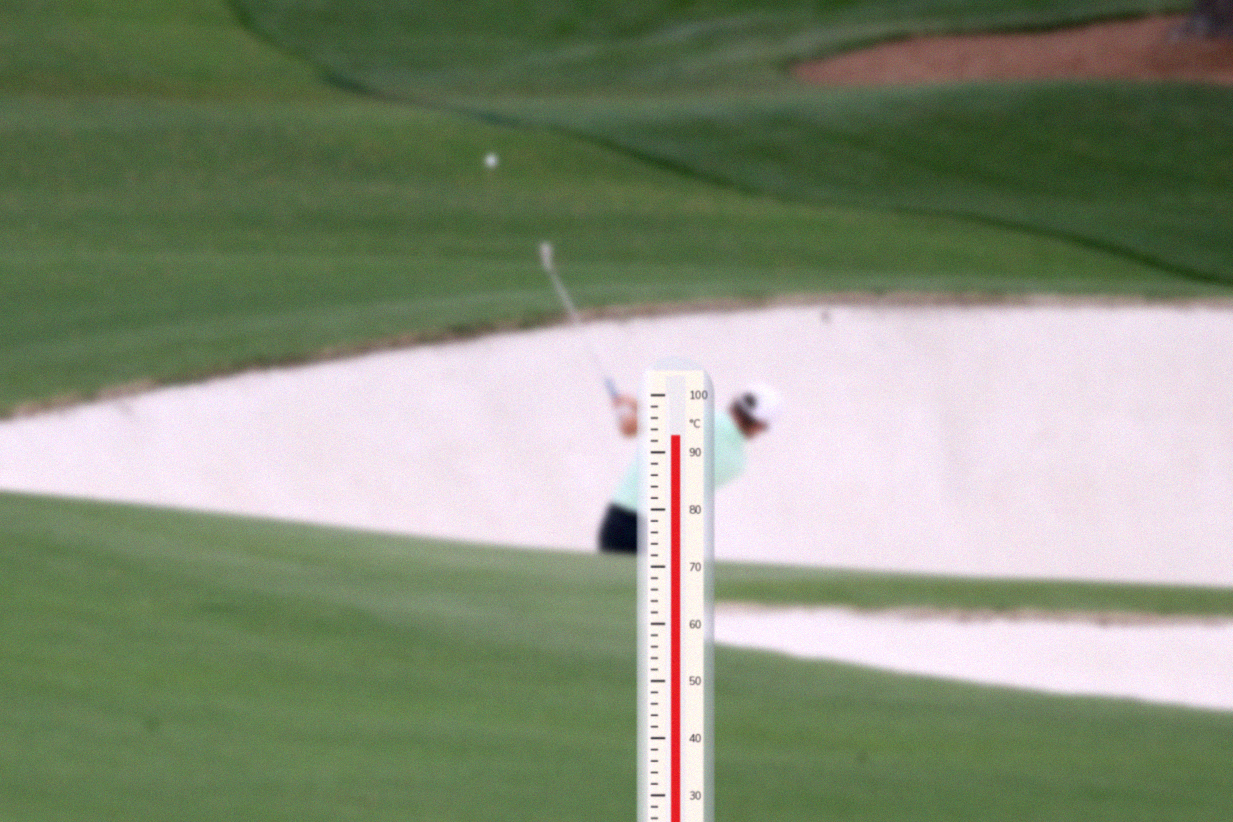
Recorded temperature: 93 °C
